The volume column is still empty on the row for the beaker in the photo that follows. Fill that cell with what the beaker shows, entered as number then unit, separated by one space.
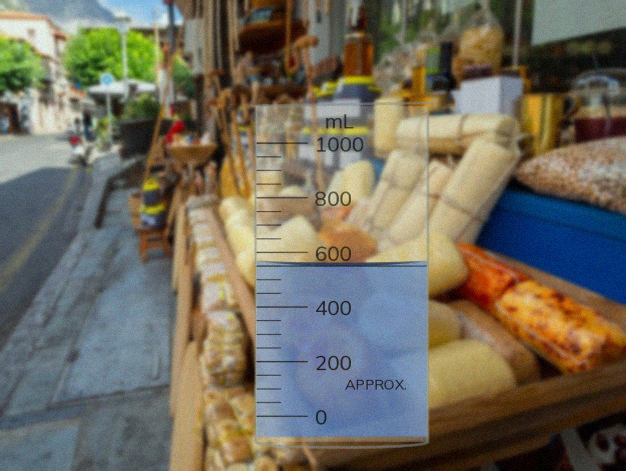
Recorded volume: 550 mL
